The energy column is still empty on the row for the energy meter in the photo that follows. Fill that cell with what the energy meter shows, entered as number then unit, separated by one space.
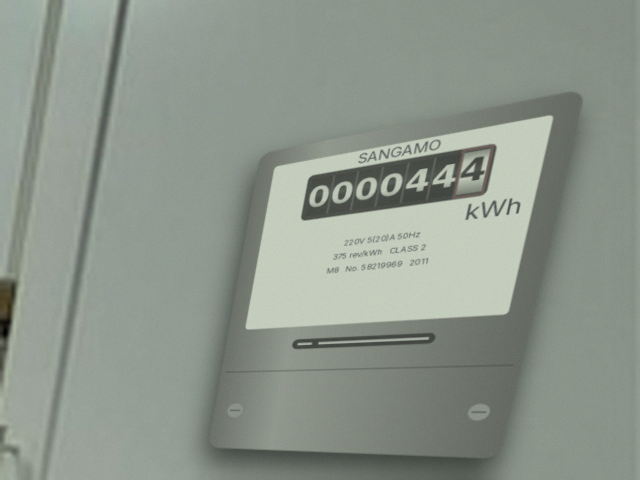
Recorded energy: 44.4 kWh
